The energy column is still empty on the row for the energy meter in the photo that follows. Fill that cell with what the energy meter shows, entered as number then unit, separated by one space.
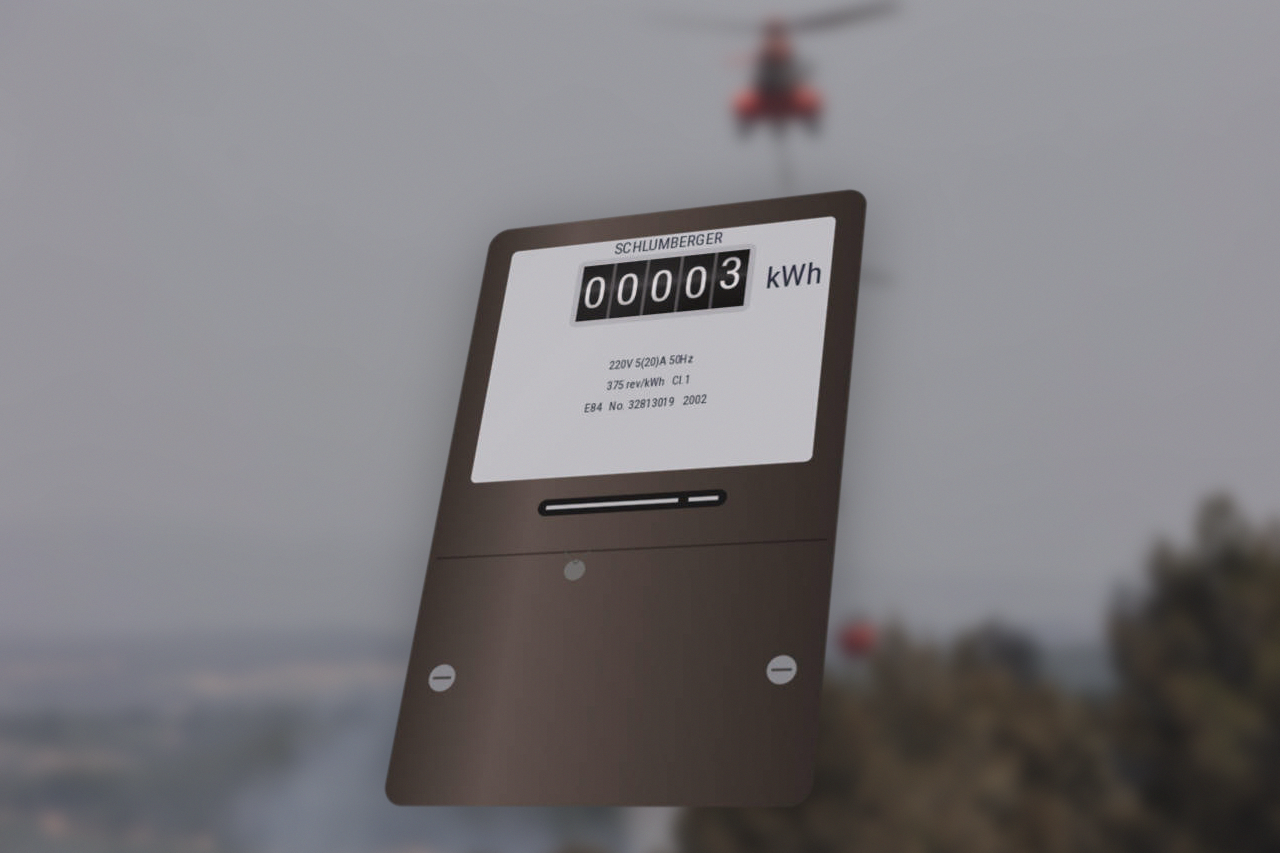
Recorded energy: 3 kWh
